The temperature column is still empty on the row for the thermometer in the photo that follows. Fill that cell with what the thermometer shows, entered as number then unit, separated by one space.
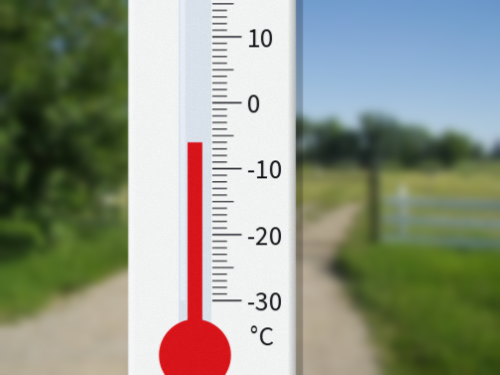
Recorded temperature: -6 °C
